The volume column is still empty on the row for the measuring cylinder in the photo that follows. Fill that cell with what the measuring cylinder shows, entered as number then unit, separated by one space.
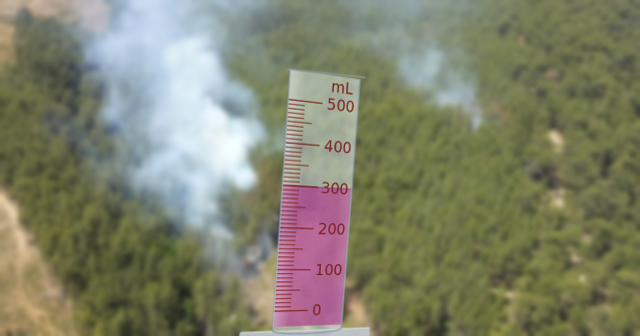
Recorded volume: 300 mL
